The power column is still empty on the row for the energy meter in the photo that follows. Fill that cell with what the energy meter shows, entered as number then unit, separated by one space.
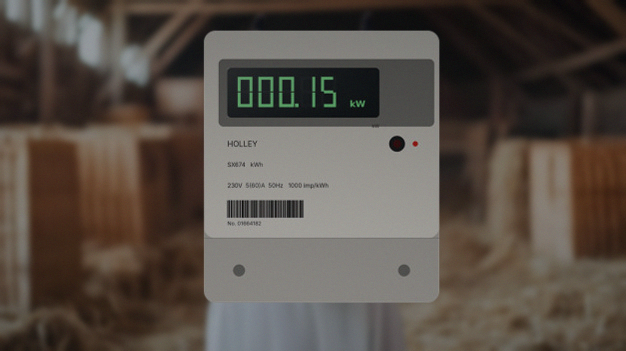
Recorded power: 0.15 kW
